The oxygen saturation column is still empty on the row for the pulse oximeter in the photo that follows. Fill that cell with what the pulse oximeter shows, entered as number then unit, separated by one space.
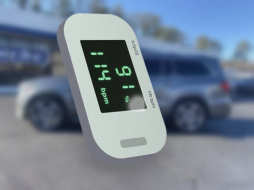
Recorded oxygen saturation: 91 %
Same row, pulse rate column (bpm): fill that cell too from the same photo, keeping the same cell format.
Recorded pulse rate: 114 bpm
